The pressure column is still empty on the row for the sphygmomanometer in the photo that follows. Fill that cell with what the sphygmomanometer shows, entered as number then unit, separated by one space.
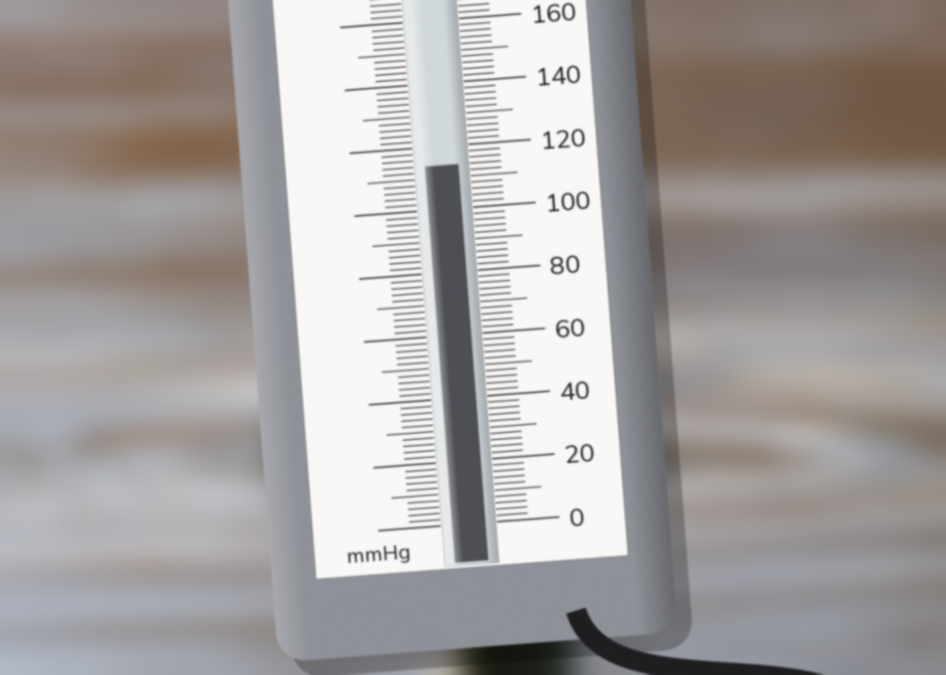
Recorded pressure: 114 mmHg
